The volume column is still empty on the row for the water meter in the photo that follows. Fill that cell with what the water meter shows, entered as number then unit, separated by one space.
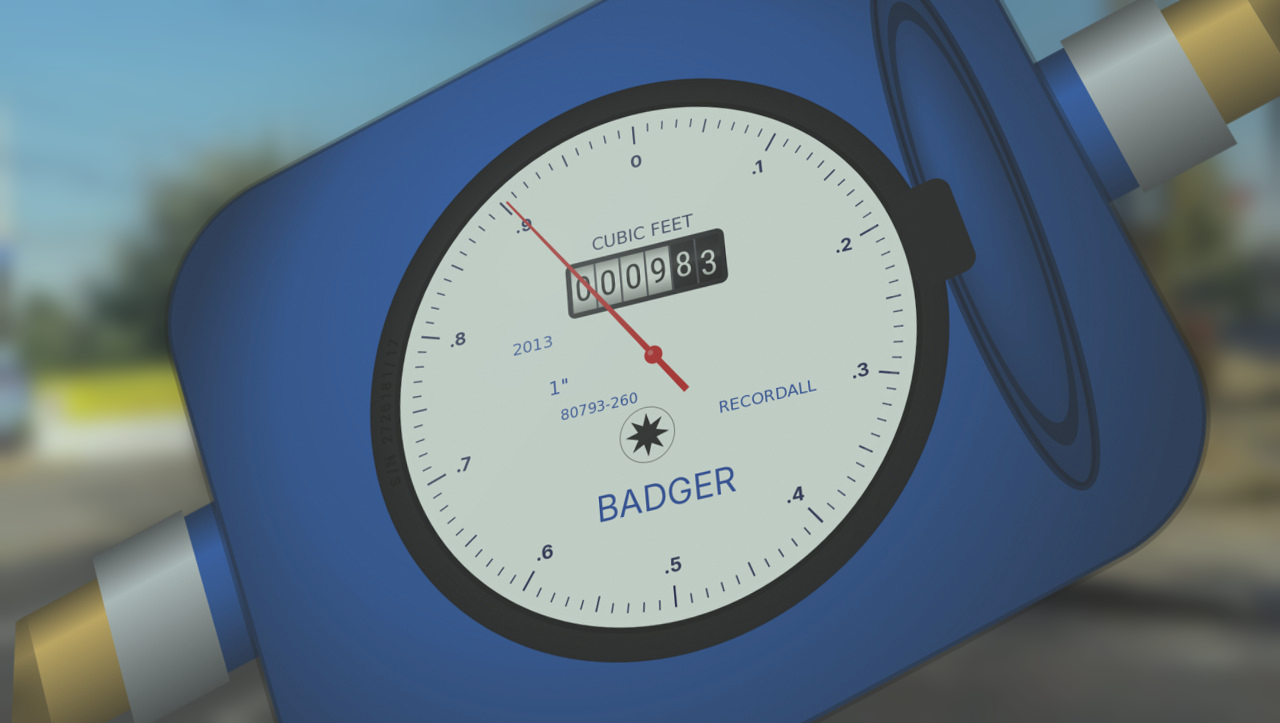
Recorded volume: 982.90 ft³
